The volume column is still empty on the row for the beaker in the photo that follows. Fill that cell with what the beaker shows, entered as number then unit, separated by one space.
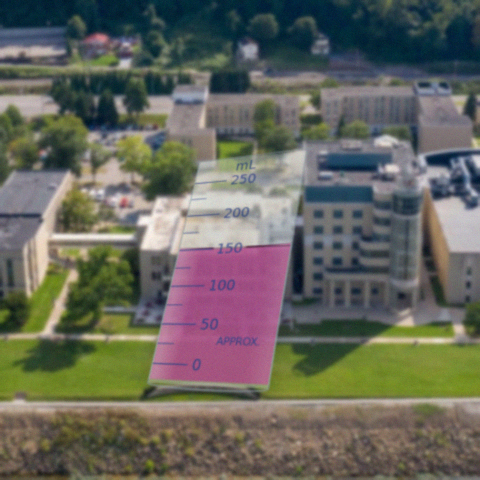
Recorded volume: 150 mL
